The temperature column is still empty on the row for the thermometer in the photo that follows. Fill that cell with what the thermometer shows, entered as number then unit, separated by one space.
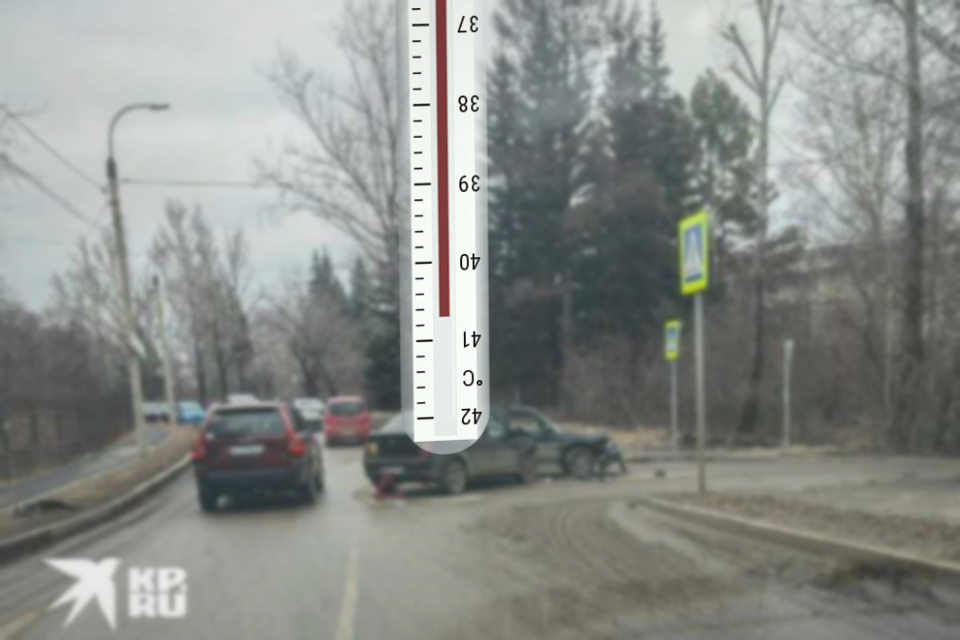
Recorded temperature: 40.7 °C
